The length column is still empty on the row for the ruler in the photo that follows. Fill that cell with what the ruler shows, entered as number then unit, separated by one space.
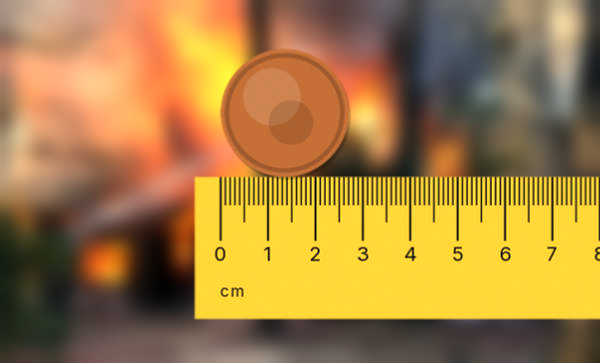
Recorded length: 2.7 cm
